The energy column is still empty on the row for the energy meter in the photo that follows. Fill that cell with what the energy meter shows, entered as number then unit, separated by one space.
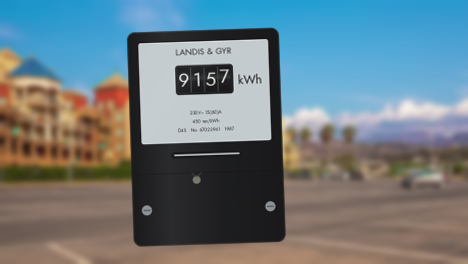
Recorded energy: 9157 kWh
